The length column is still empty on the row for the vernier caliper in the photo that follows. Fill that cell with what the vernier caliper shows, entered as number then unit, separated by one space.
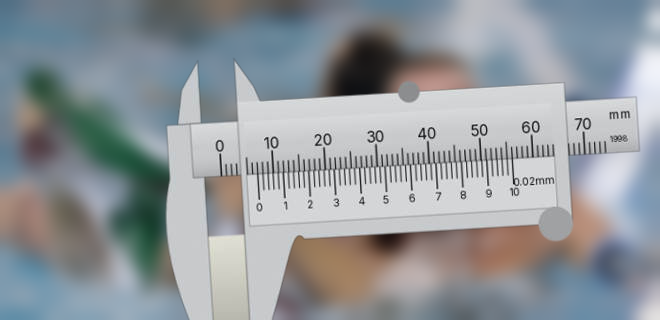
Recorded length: 7.0 mm
